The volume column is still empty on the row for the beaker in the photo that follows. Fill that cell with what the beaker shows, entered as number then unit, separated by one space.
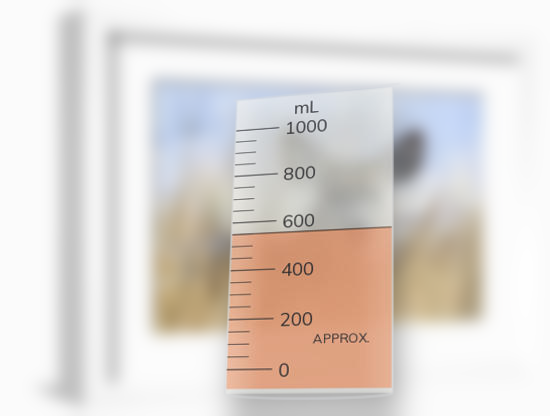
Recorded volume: 550 mL
